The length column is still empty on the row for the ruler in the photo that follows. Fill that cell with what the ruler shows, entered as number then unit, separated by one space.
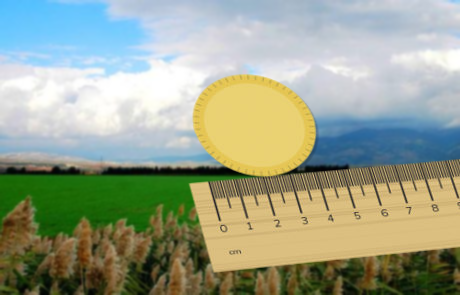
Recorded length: 4.5 cm
